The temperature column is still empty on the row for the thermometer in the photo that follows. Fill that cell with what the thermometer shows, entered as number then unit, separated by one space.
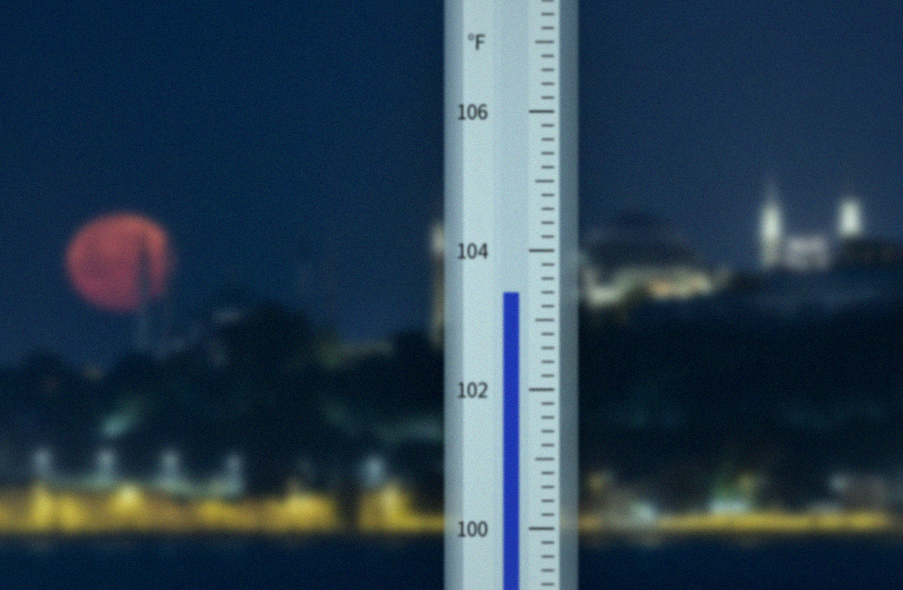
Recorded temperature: 103.4 °F
